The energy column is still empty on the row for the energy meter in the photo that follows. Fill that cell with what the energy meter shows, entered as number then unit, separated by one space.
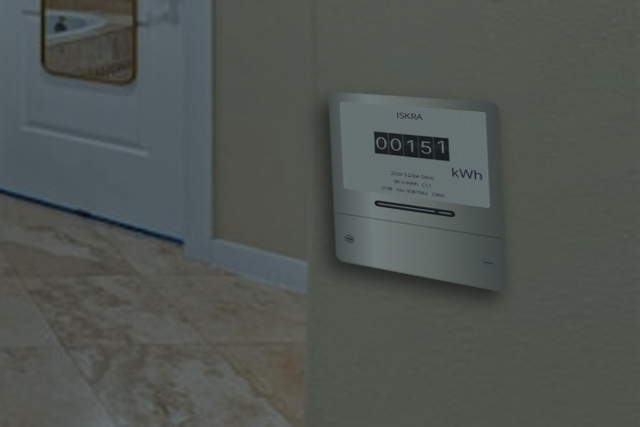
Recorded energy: 151 kWh
